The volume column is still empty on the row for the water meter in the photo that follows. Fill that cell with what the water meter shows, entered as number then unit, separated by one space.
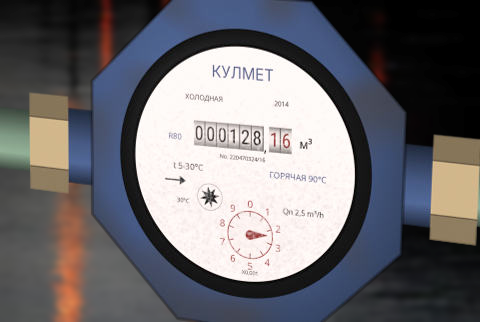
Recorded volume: 128.162 m³
